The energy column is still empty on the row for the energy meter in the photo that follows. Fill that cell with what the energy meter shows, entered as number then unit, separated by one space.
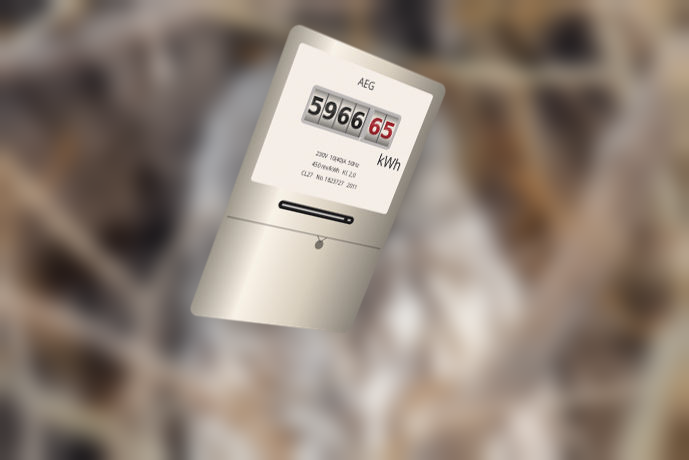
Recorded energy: 5966.65 kWh
